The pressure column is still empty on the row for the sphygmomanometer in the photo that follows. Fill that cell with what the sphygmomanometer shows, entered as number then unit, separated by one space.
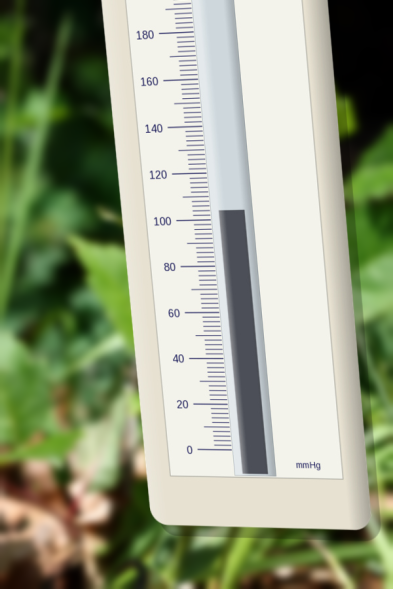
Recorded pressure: 104 mmHg
